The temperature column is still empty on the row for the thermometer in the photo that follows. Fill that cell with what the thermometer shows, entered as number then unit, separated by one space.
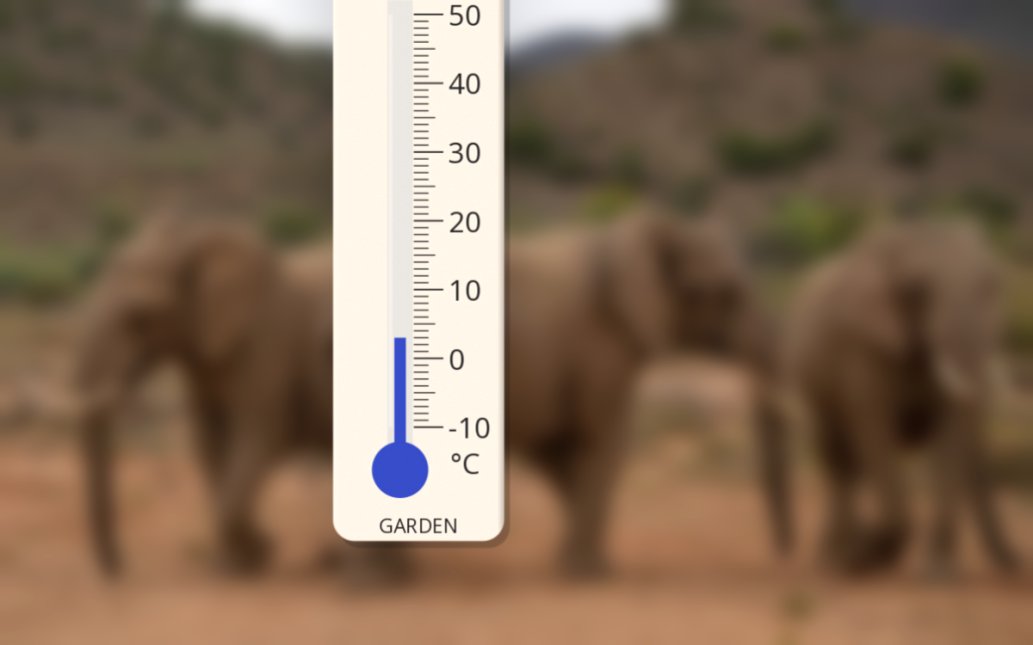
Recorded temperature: 3 °C
